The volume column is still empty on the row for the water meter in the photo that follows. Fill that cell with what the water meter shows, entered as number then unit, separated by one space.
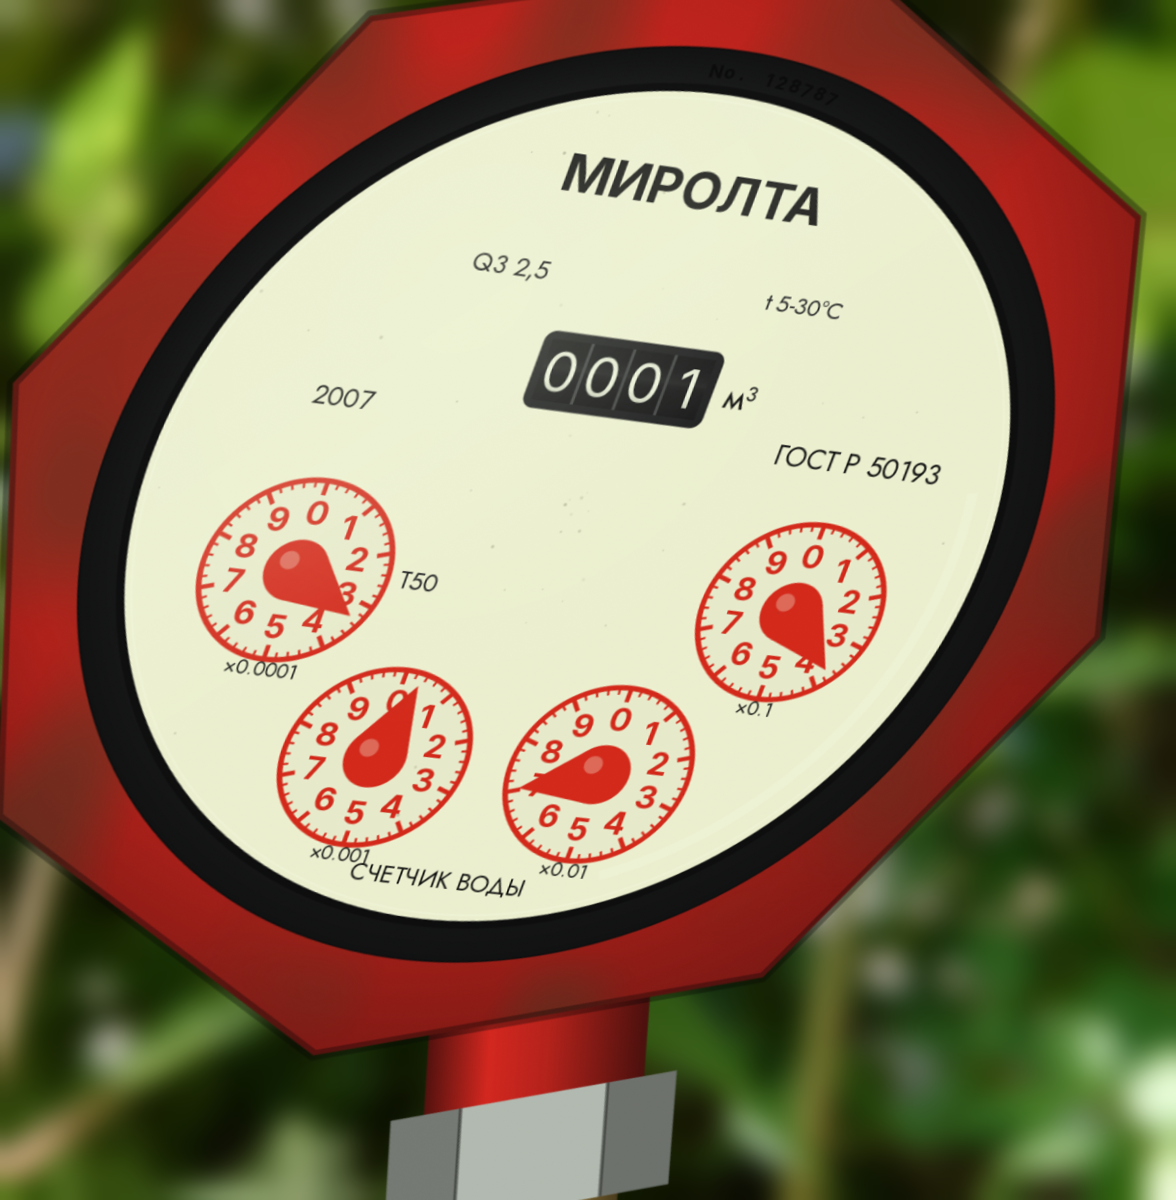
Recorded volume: 1.3703 m³
